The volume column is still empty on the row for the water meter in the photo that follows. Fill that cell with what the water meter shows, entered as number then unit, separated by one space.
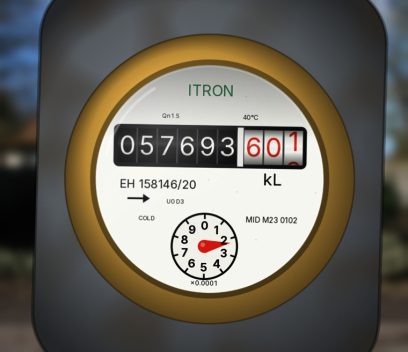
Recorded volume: 57693.6012 kL
